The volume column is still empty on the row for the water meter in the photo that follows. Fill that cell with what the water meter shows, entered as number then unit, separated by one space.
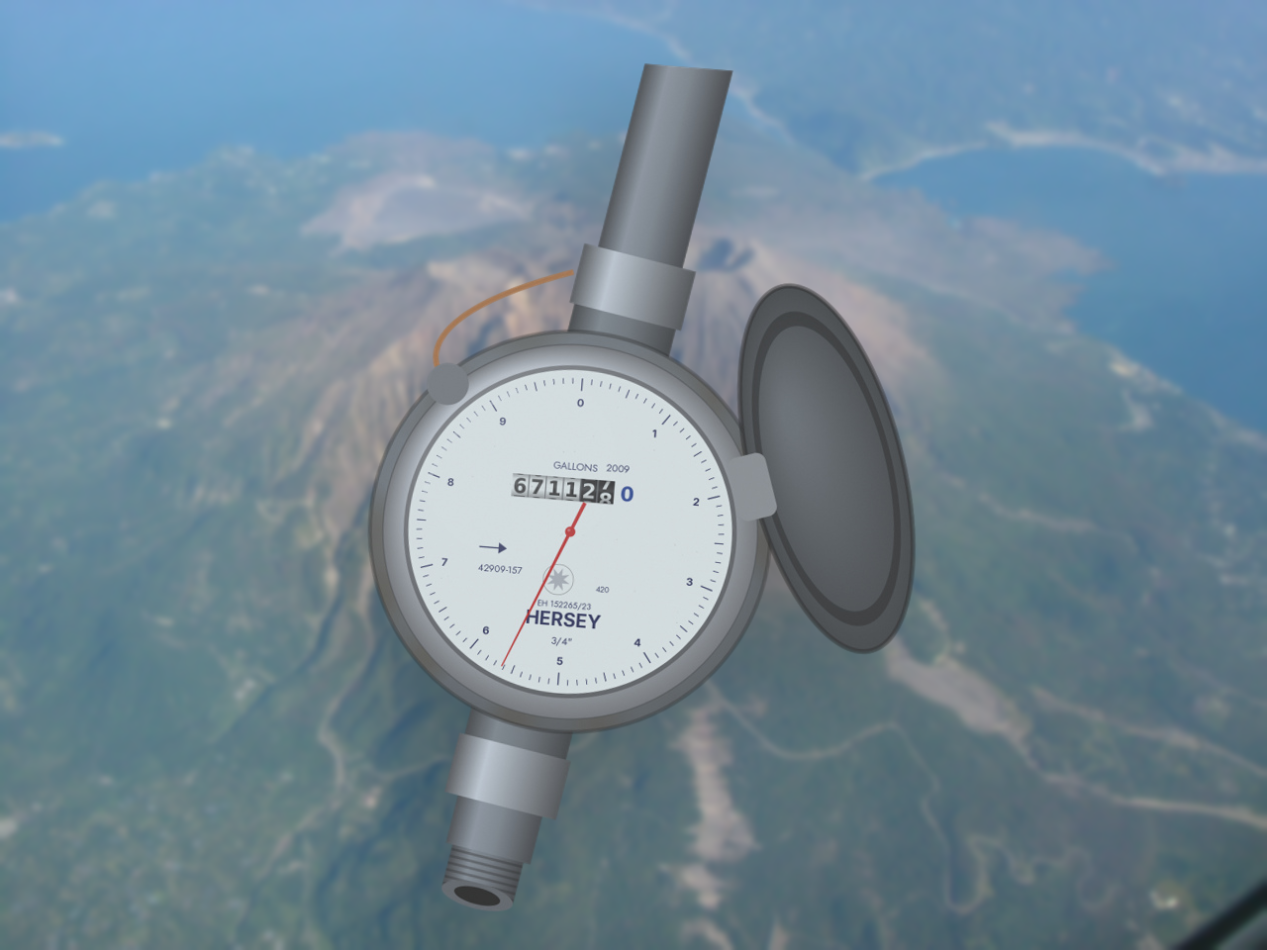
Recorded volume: 6711275.6 gal
